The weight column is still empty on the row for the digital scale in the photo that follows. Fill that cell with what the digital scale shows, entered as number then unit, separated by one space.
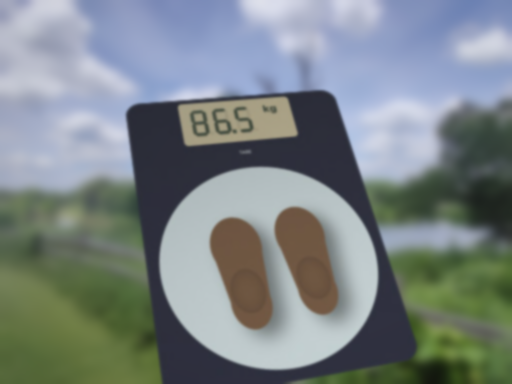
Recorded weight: 86.5 kg
